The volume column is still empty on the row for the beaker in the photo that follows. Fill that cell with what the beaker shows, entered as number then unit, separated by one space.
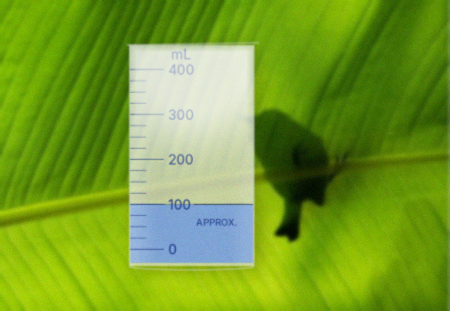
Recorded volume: 100 mL
